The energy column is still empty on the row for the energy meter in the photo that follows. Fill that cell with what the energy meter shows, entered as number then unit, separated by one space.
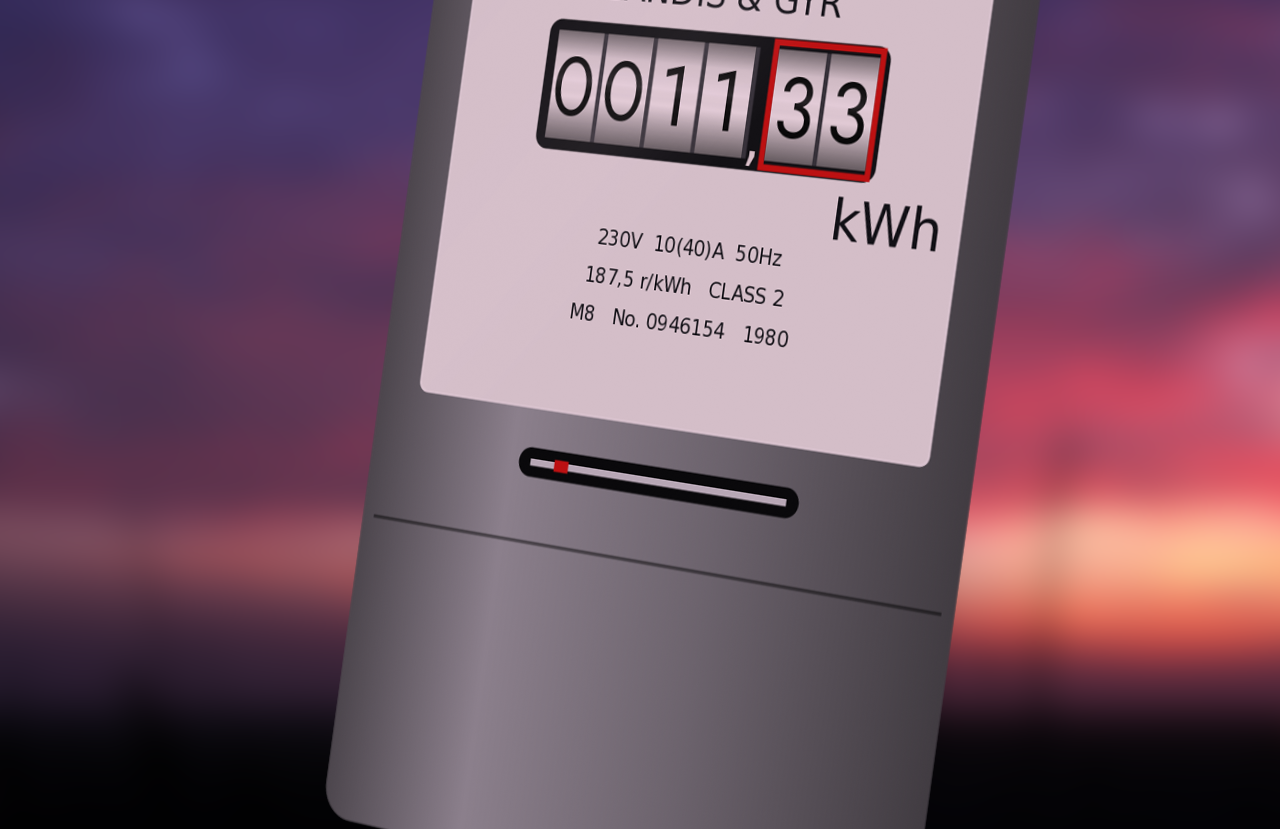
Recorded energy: 11.33 kWh
